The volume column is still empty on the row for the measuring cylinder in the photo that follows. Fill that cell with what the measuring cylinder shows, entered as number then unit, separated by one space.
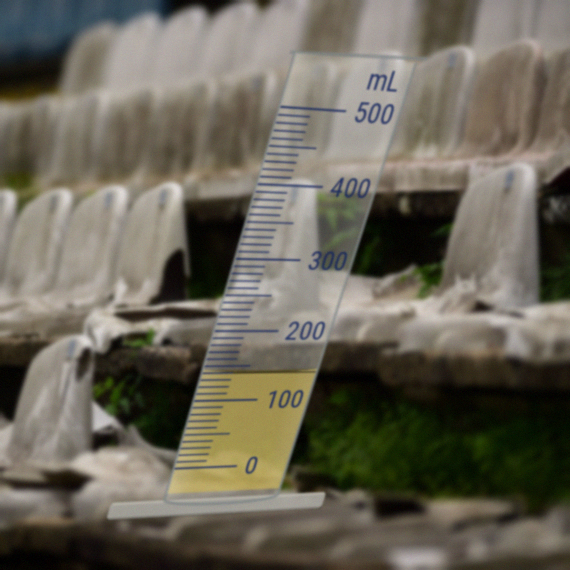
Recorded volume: 140 mL
